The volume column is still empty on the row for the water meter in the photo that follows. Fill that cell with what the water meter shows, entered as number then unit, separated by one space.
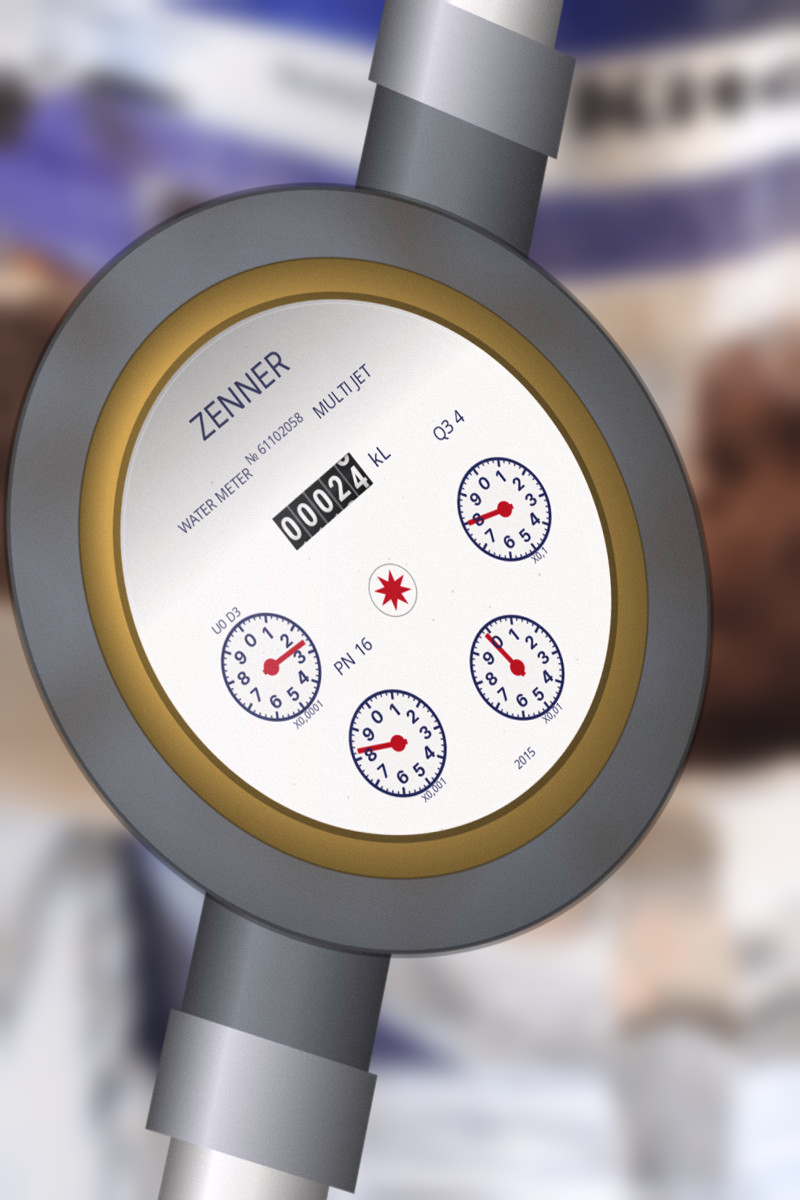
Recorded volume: 23.7982 kL
